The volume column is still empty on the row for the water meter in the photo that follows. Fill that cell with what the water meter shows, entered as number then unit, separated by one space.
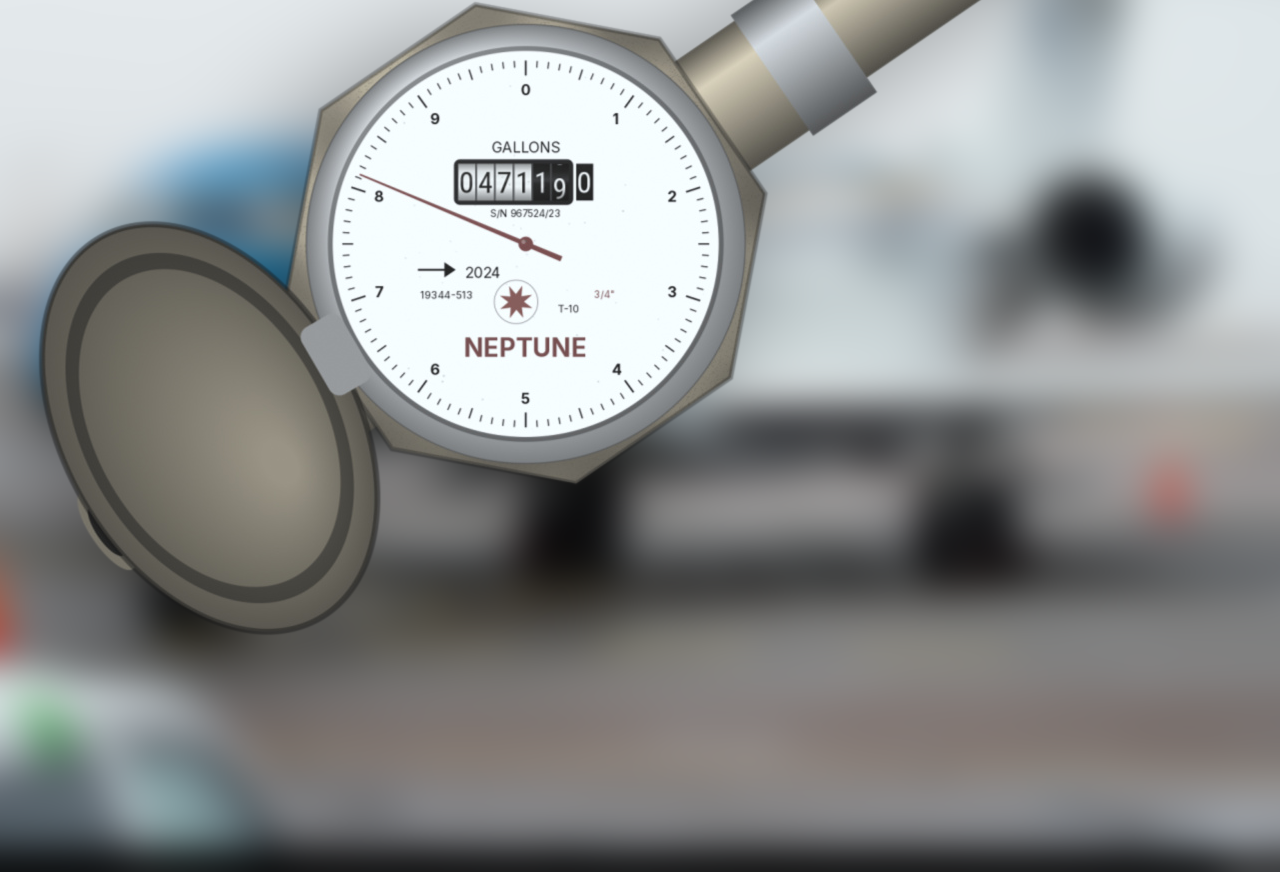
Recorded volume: 471188.1 gal
